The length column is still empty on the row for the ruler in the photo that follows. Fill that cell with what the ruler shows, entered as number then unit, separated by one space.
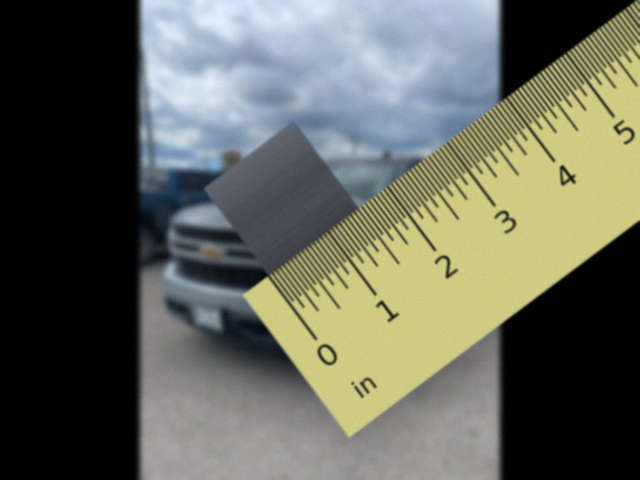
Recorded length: 1.5 in
